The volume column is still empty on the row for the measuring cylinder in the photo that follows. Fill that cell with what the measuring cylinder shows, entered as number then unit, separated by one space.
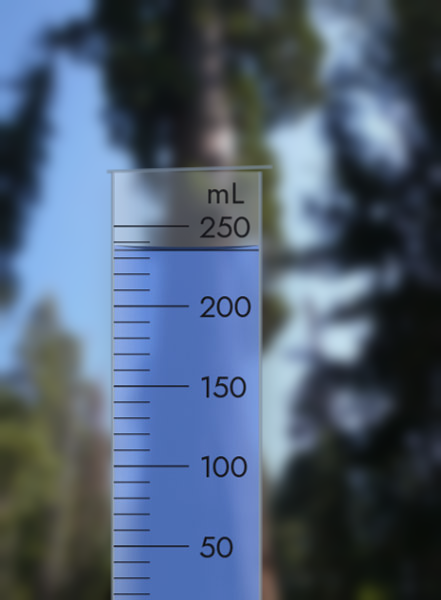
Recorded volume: 235 mL
